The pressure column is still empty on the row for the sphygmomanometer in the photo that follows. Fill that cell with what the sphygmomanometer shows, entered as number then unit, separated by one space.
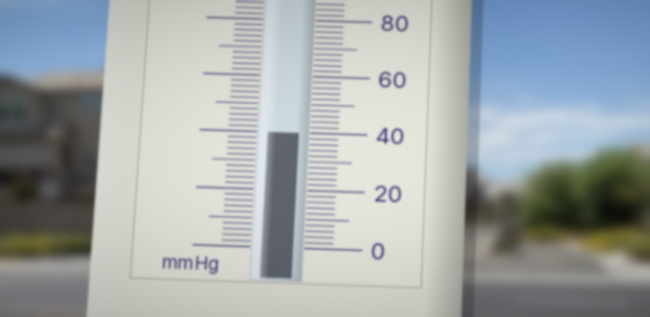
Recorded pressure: 40 mmHg
